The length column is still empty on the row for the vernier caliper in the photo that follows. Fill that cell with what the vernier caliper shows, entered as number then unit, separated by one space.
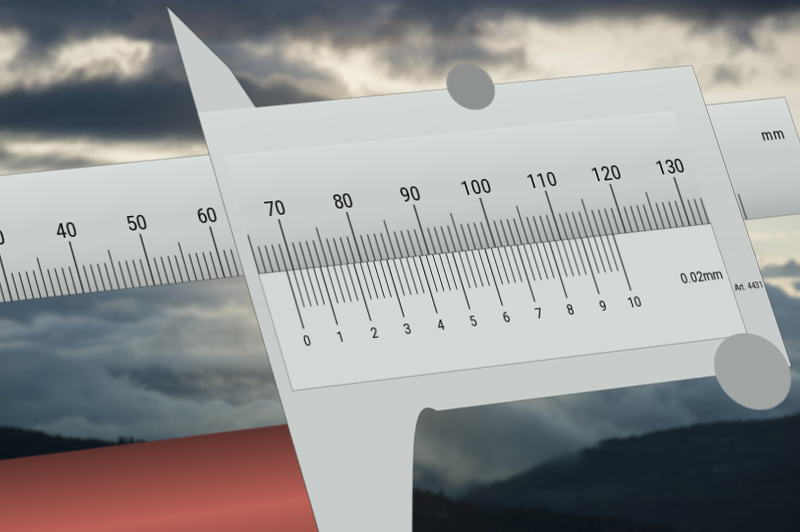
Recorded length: 69.0 mm
